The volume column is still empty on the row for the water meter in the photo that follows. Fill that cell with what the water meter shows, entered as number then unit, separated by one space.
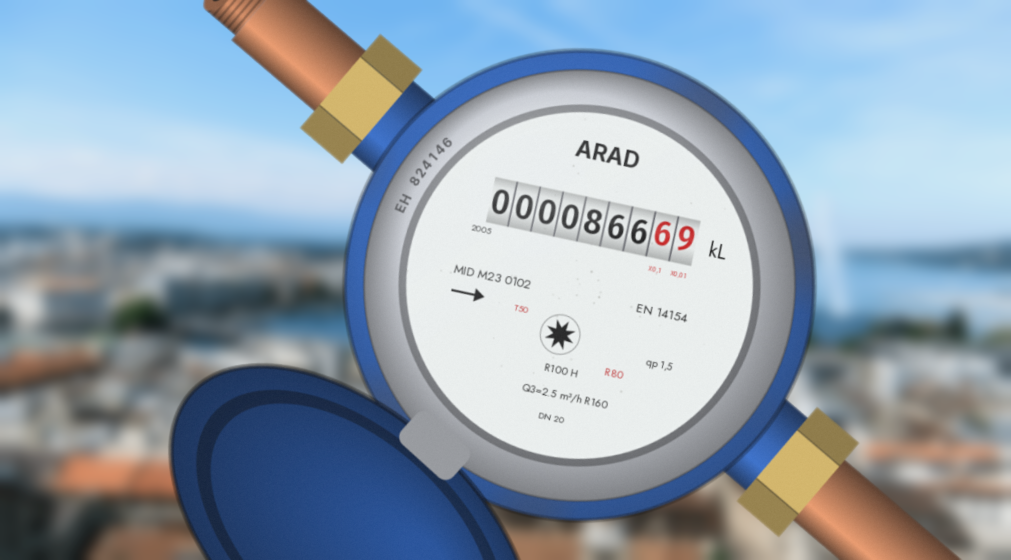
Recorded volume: 866.69 kL
